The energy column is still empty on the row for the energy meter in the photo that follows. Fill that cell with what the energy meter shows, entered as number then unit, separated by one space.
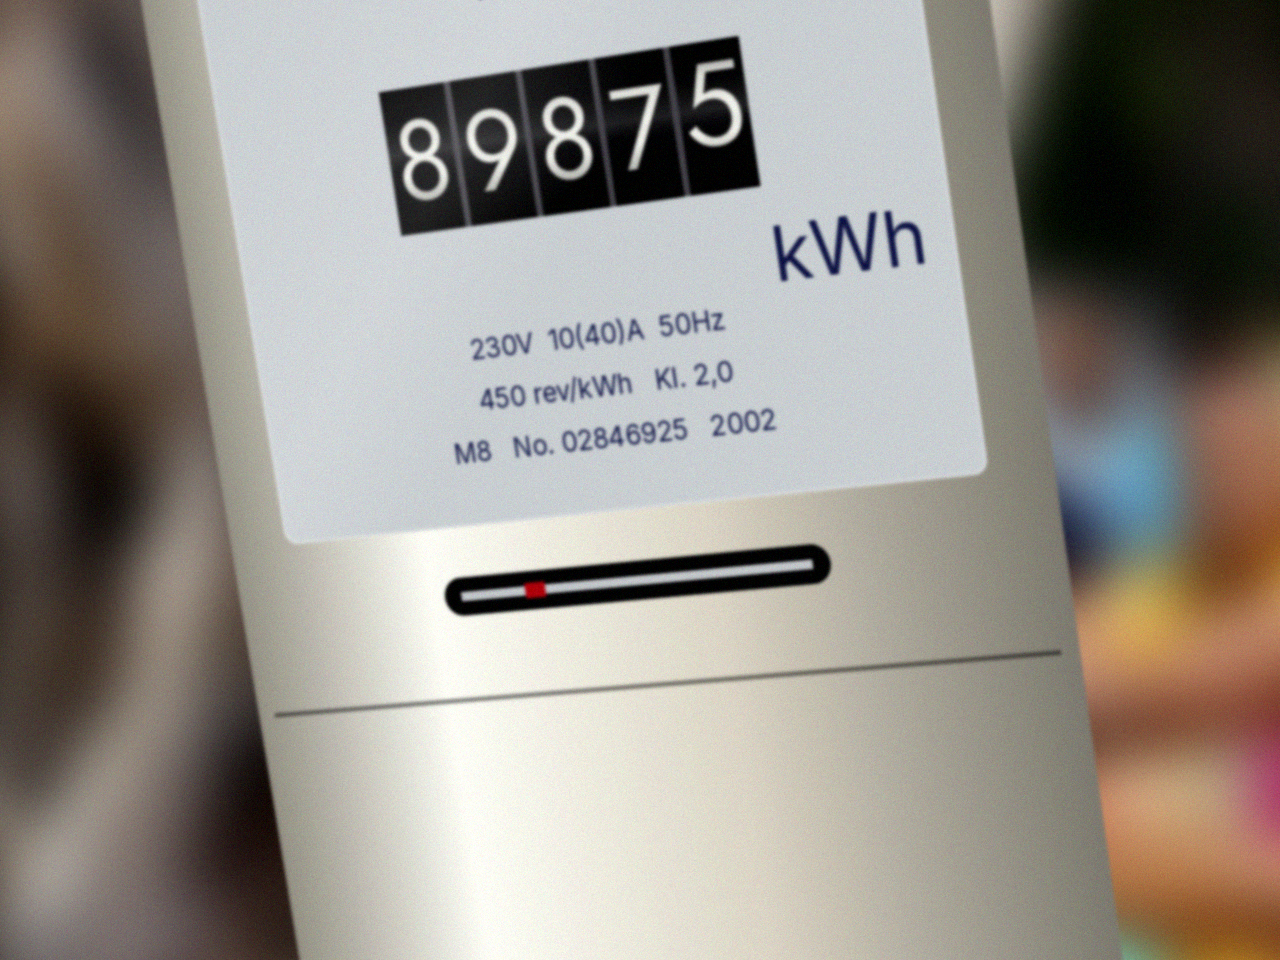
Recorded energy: 89875 kWh
